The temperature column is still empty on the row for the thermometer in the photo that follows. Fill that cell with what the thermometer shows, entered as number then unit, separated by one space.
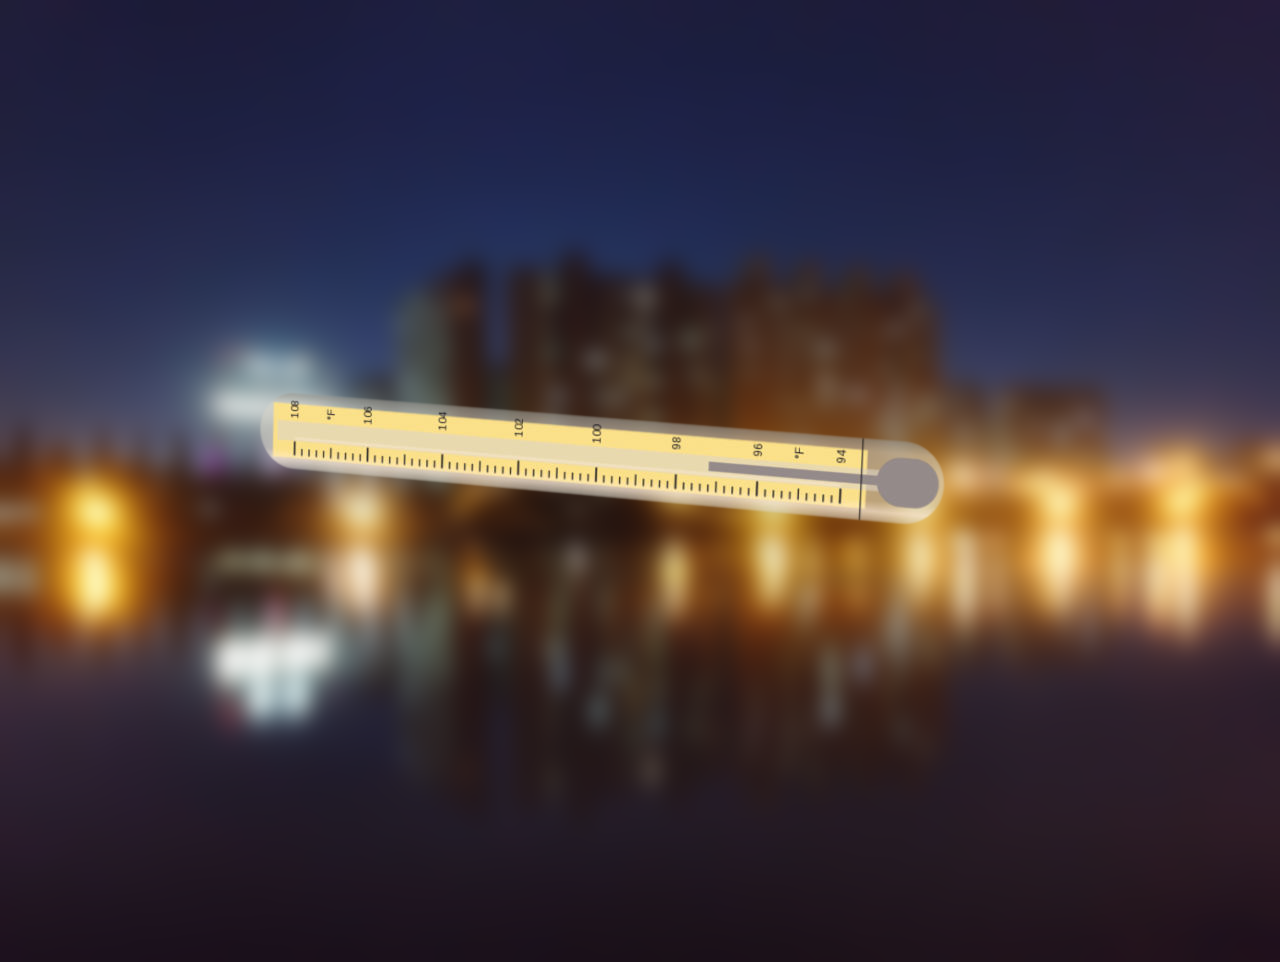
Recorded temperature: 97.2 °F
